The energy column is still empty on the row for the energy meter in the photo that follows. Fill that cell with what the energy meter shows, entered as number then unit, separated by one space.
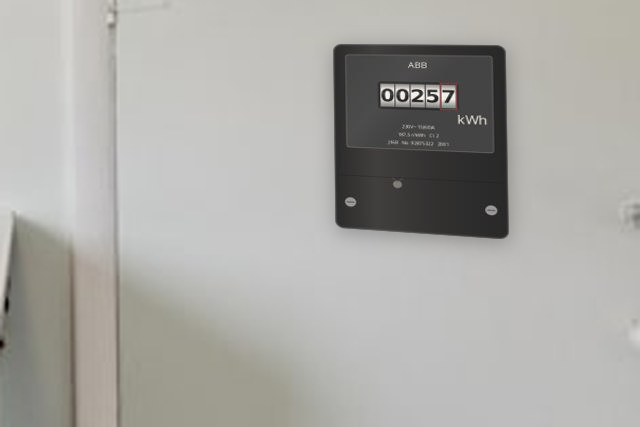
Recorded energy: 25.7 kWh
